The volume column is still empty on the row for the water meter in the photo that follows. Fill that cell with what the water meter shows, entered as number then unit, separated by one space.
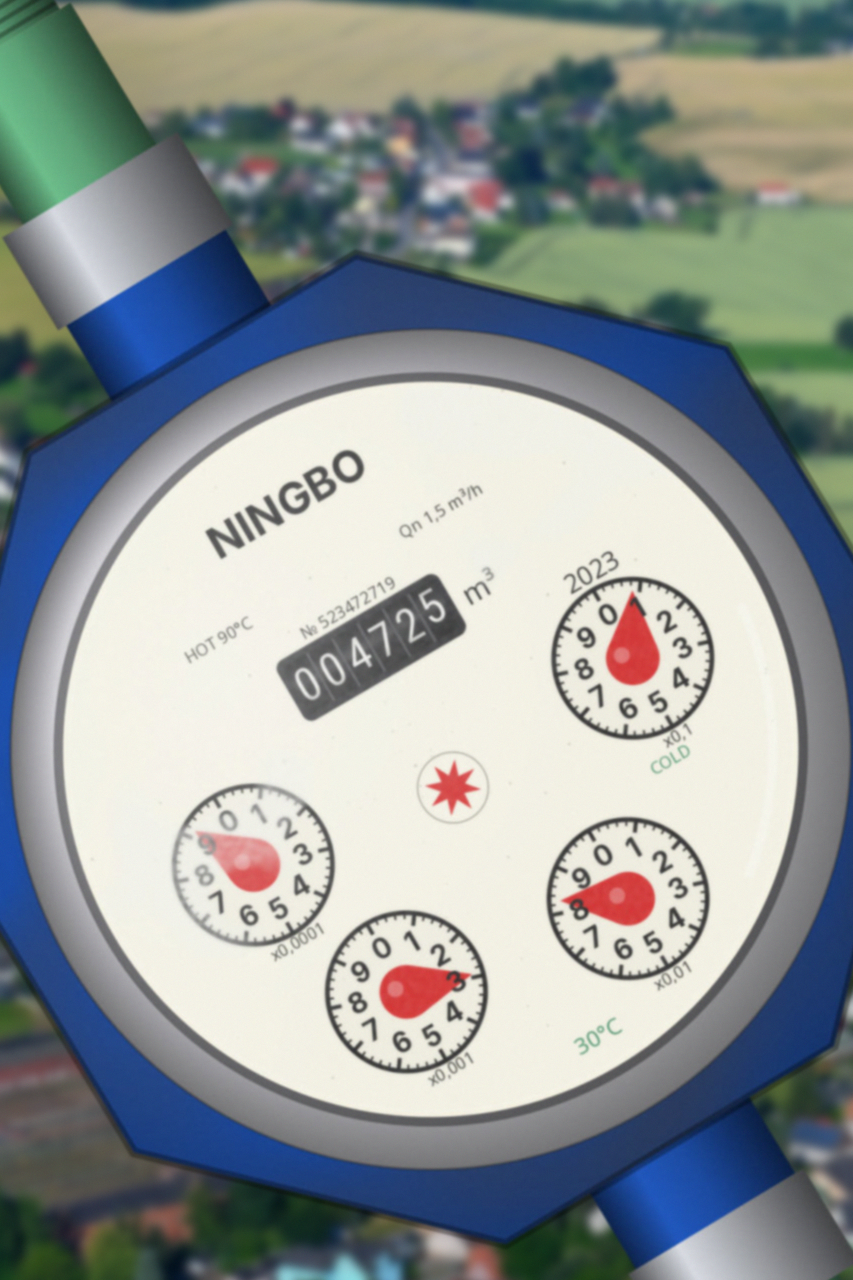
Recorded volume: 4725.0829 m³
